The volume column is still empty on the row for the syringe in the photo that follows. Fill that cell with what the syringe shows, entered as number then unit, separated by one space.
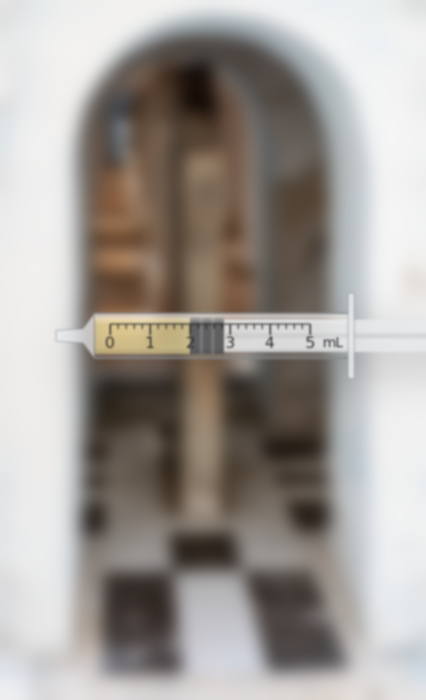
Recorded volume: 2 mL
